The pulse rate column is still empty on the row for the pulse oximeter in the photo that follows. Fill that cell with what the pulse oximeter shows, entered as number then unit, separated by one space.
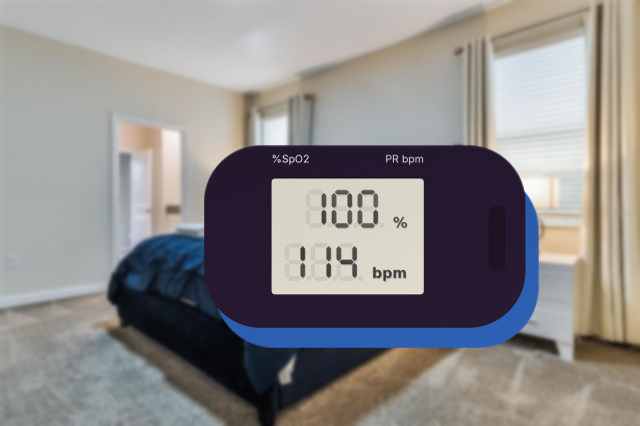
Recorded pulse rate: 114 bpm
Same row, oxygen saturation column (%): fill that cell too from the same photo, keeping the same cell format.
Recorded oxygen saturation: 100 %
